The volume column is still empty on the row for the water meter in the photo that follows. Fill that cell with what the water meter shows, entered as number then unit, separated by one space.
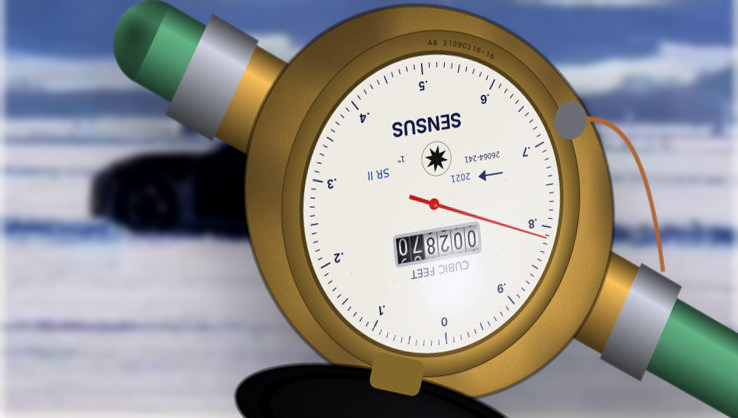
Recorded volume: 2869.81 ft³
